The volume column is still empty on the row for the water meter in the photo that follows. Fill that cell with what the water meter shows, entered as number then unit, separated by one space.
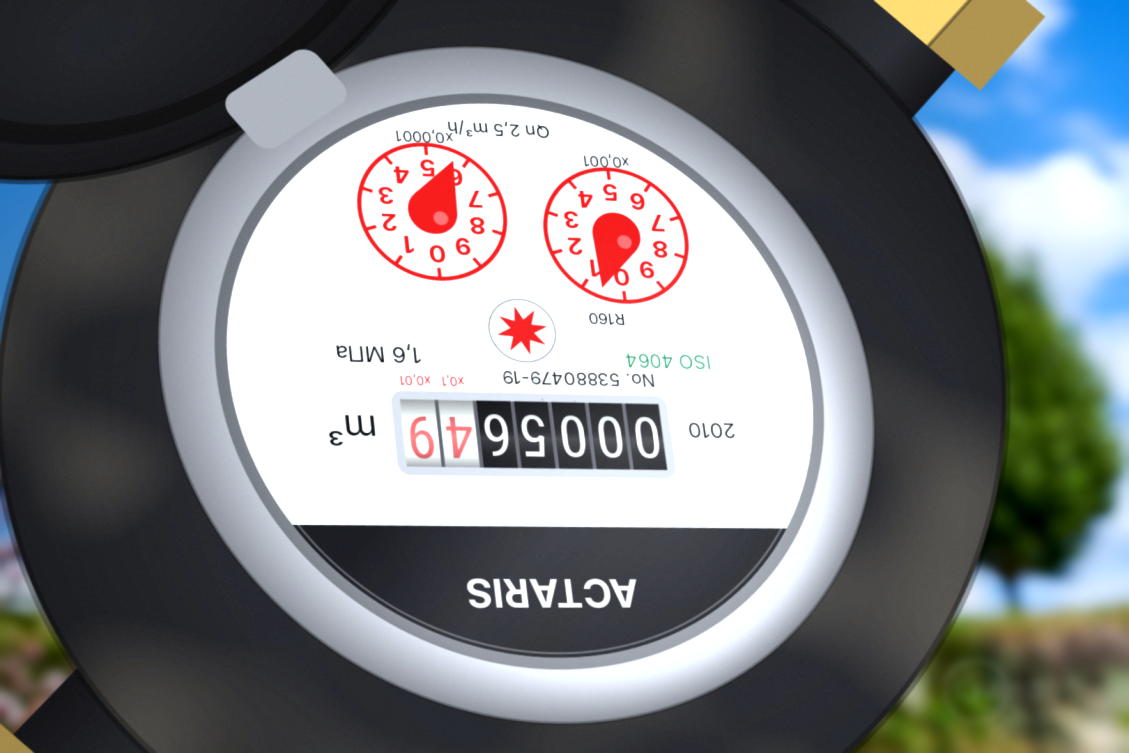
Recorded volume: 56.4905 m³
